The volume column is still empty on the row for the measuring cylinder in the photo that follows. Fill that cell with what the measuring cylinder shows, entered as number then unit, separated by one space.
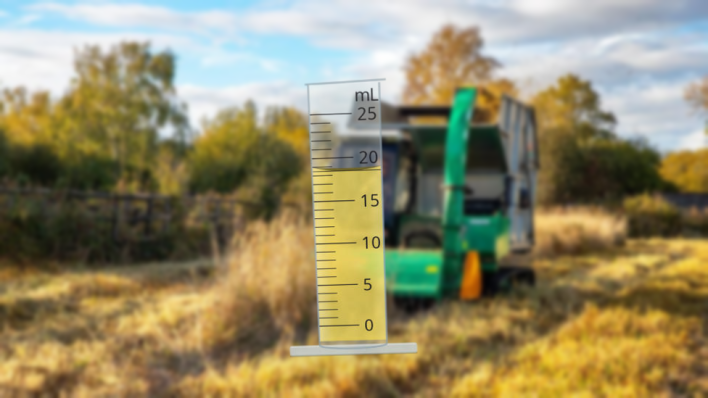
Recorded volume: 18.5 mL
